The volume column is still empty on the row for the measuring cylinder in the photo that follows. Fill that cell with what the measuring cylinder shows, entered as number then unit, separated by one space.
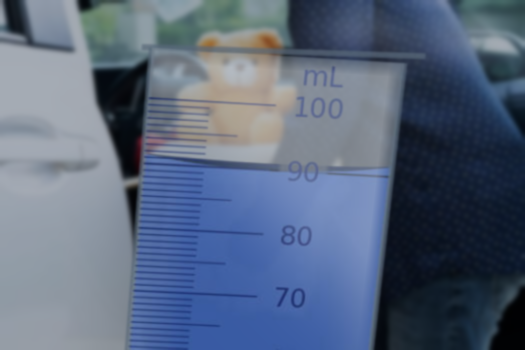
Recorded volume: 90 mL
